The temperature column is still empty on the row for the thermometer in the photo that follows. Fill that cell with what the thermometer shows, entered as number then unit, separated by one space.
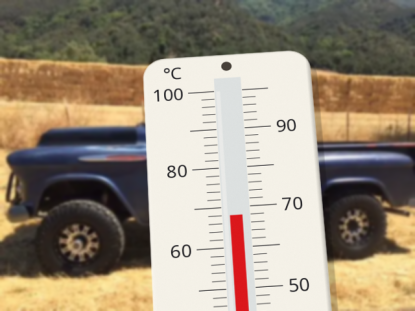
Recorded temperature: 68 °C
